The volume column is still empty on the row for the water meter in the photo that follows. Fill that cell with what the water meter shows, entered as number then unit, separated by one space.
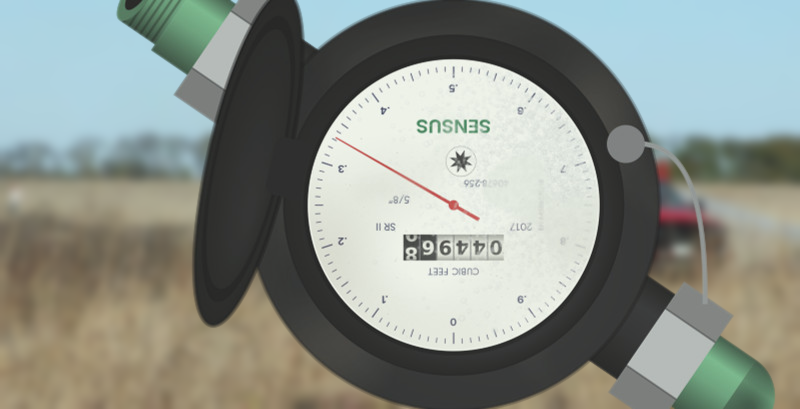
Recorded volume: 44968.33 ft³
